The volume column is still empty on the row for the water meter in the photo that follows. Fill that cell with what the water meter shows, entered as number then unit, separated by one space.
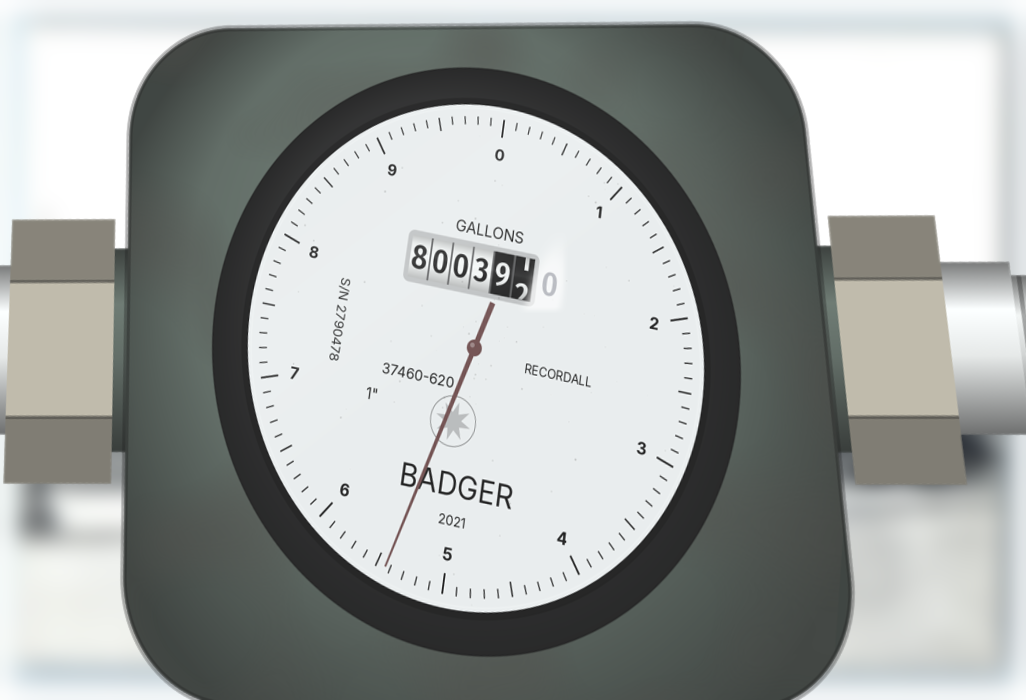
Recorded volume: 8003915.4 gal
